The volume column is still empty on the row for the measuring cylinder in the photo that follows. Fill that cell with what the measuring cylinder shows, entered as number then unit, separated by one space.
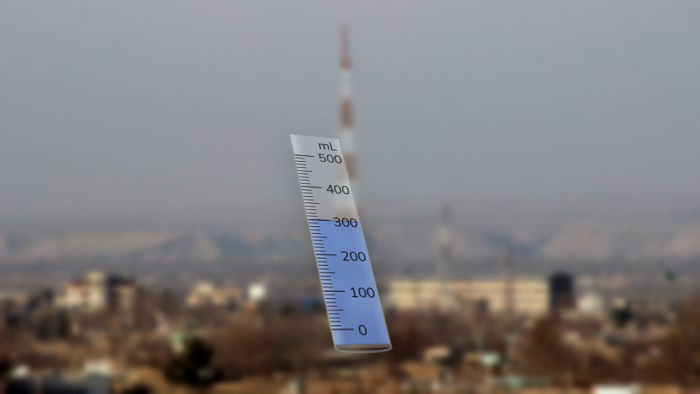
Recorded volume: 300 mL
